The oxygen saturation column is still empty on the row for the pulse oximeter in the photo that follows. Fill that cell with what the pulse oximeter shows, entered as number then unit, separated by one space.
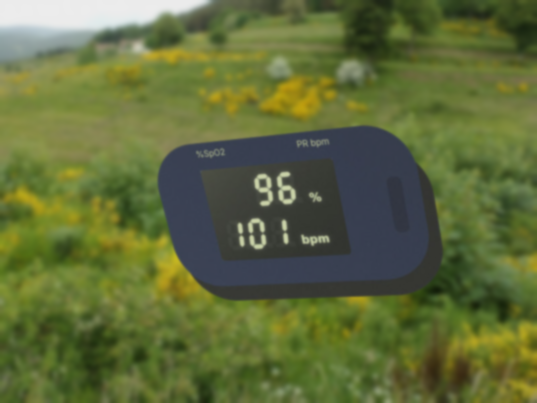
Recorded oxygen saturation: 96 %
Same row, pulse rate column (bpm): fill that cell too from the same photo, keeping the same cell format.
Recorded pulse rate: 101 bpm
